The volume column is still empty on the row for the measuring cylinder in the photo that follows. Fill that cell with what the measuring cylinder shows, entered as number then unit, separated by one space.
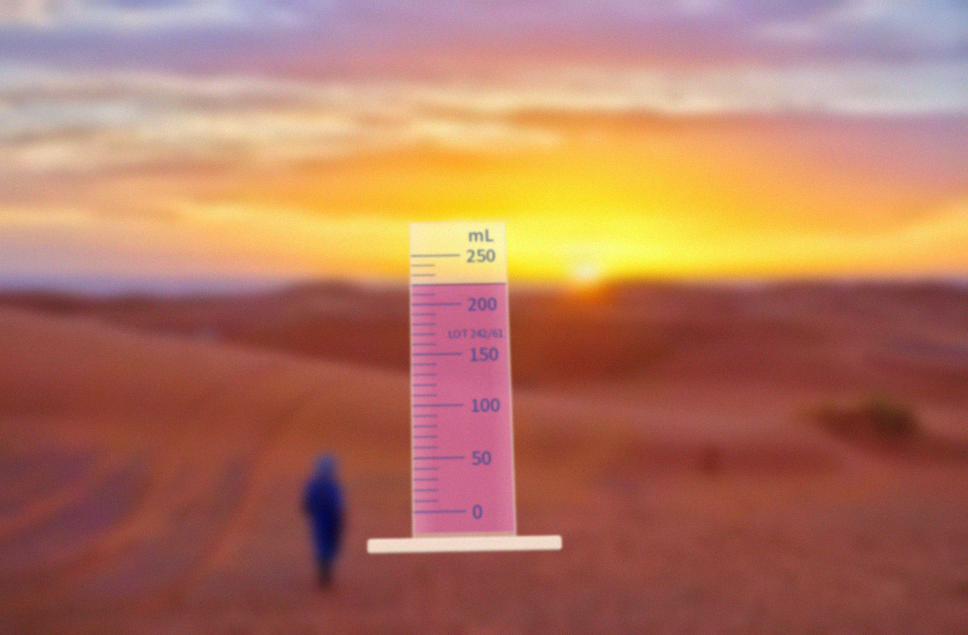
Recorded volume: 220 mL
